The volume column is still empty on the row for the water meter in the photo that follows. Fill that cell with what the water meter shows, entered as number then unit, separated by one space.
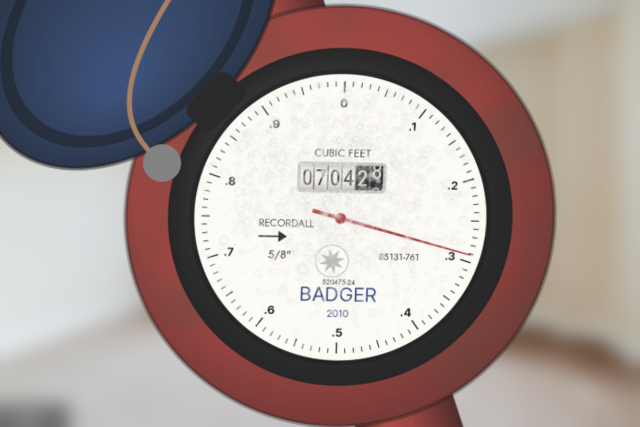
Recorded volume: 70428.29 ft³
